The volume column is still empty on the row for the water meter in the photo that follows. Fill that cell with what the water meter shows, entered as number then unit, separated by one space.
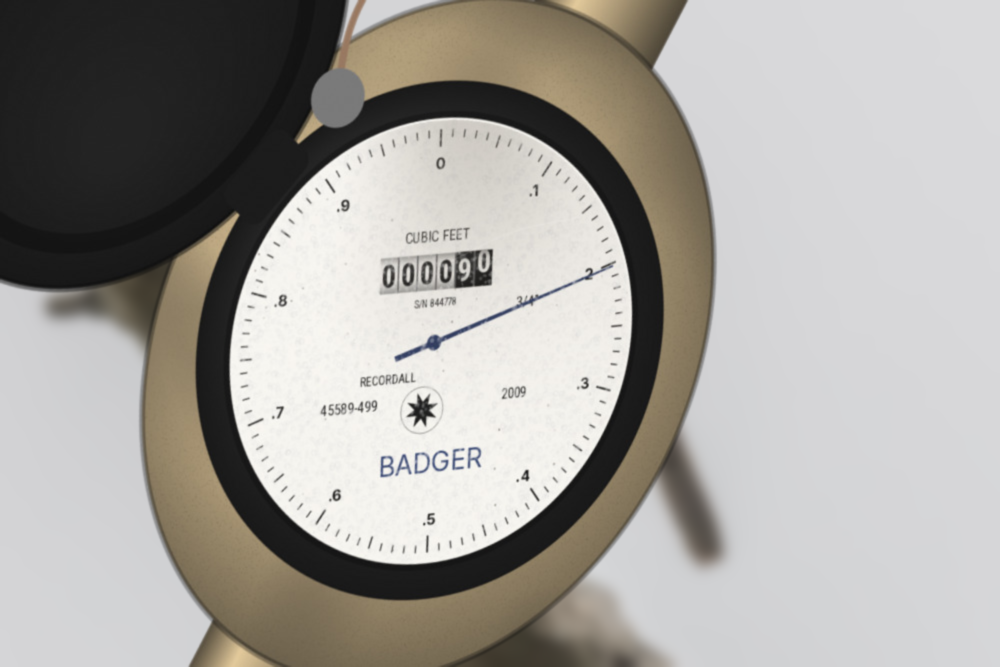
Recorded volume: 90.20 ft³
